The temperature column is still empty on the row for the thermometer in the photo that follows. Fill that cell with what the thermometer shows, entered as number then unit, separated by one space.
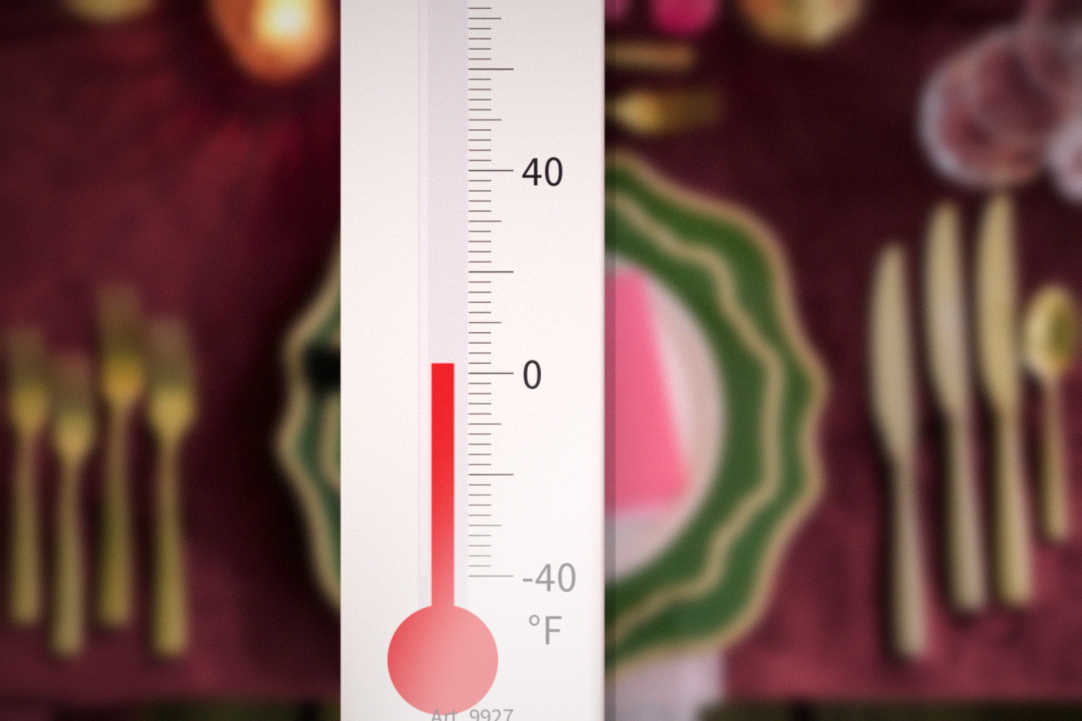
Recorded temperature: 2 °F
